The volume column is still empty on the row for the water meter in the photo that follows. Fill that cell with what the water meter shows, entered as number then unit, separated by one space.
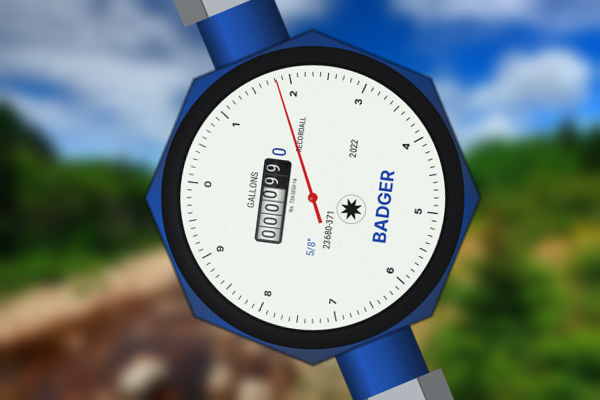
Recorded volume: 991.8 gal
